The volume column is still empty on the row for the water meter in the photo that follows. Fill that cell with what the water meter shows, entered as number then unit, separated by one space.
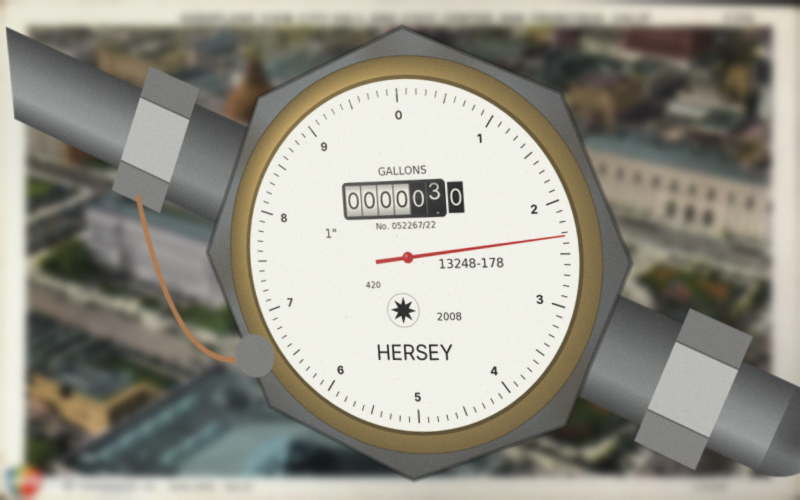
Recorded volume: 32.3 gal
